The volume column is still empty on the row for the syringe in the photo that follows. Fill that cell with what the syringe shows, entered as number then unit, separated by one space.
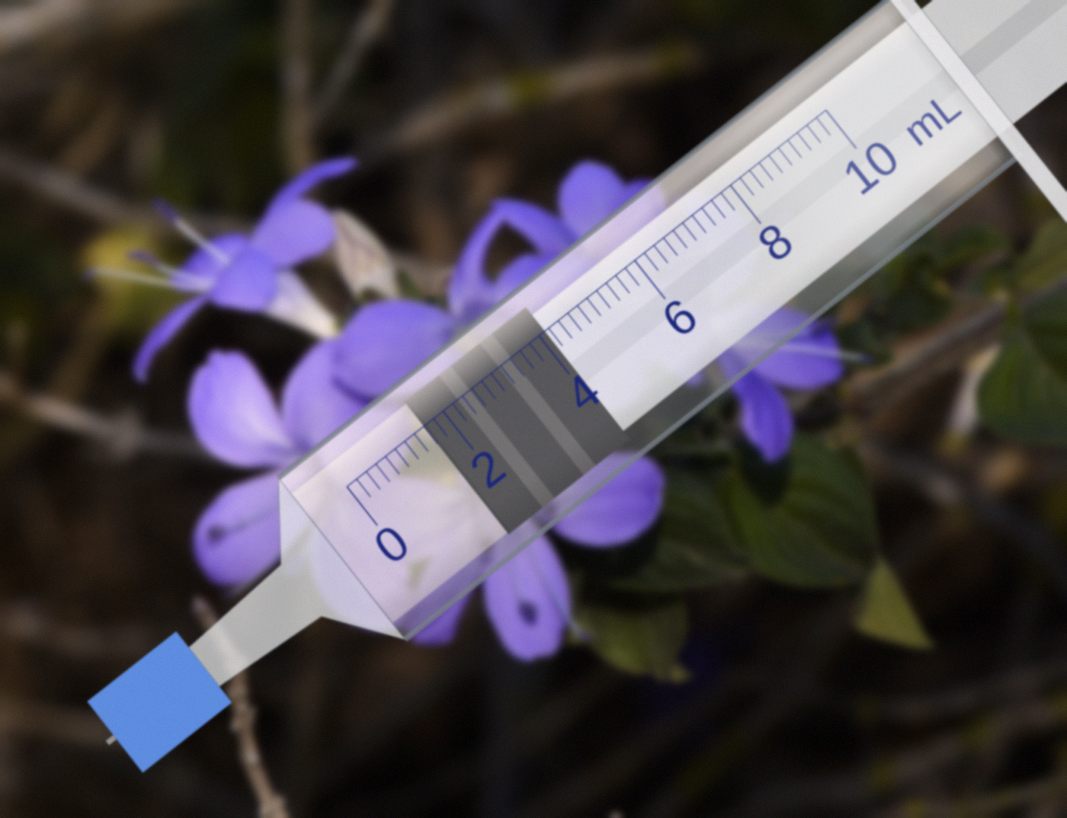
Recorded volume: 1.6 mL
